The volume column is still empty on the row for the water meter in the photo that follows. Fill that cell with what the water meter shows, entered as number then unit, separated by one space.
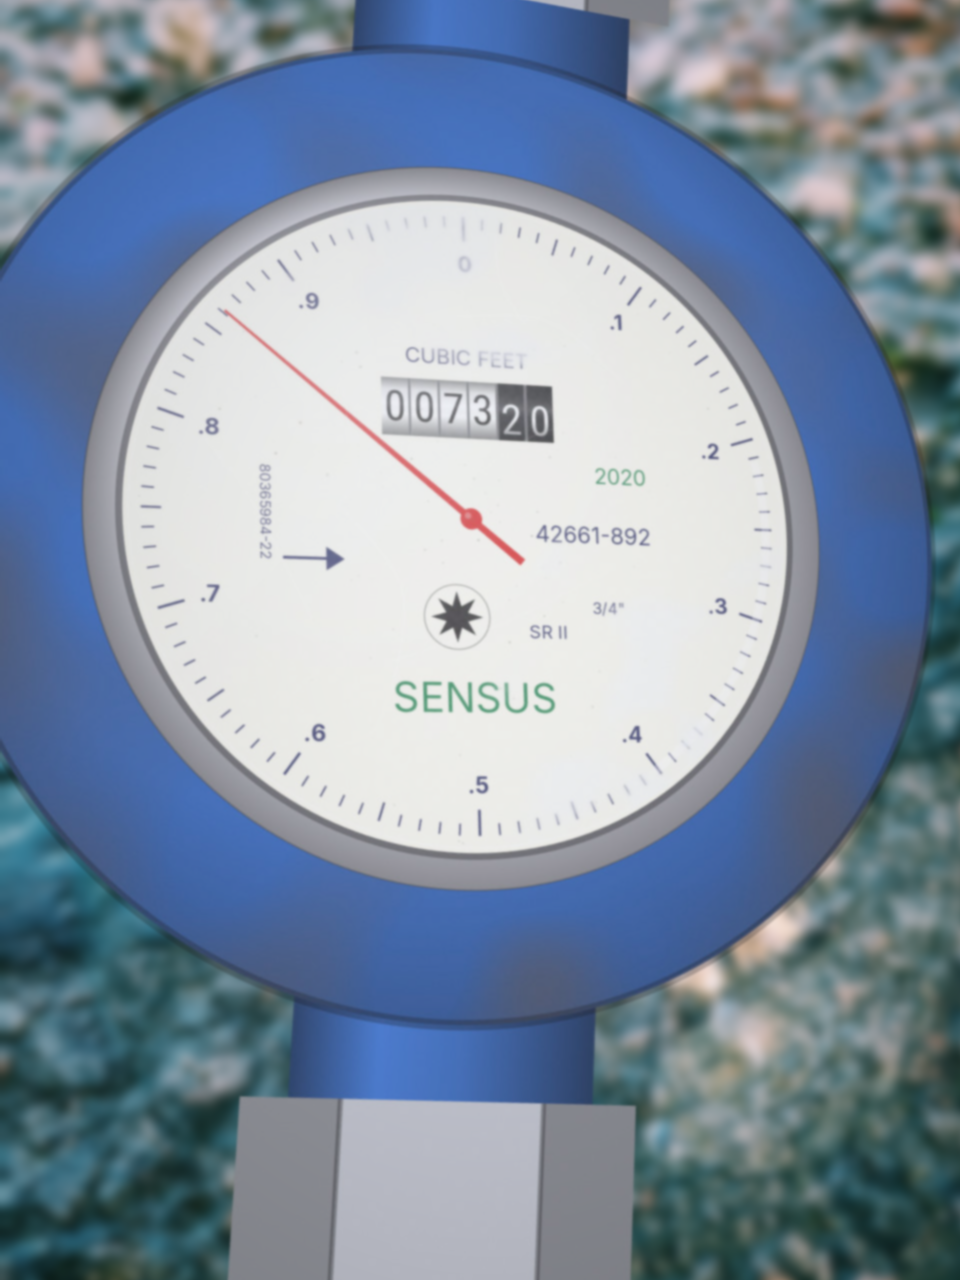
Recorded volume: 7319.86 ft³
